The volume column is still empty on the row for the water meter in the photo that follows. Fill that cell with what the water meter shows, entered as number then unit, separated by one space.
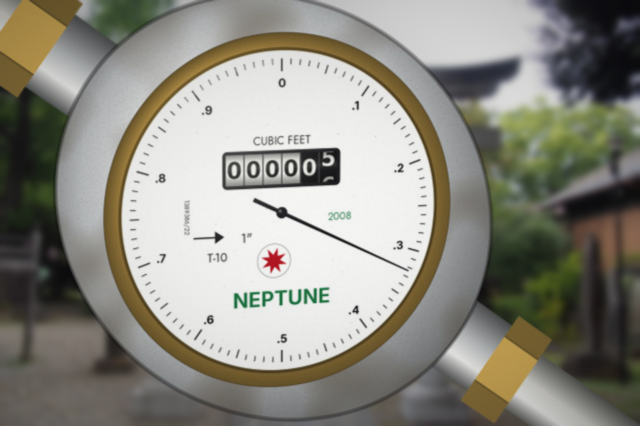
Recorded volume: 5.32 ft³
